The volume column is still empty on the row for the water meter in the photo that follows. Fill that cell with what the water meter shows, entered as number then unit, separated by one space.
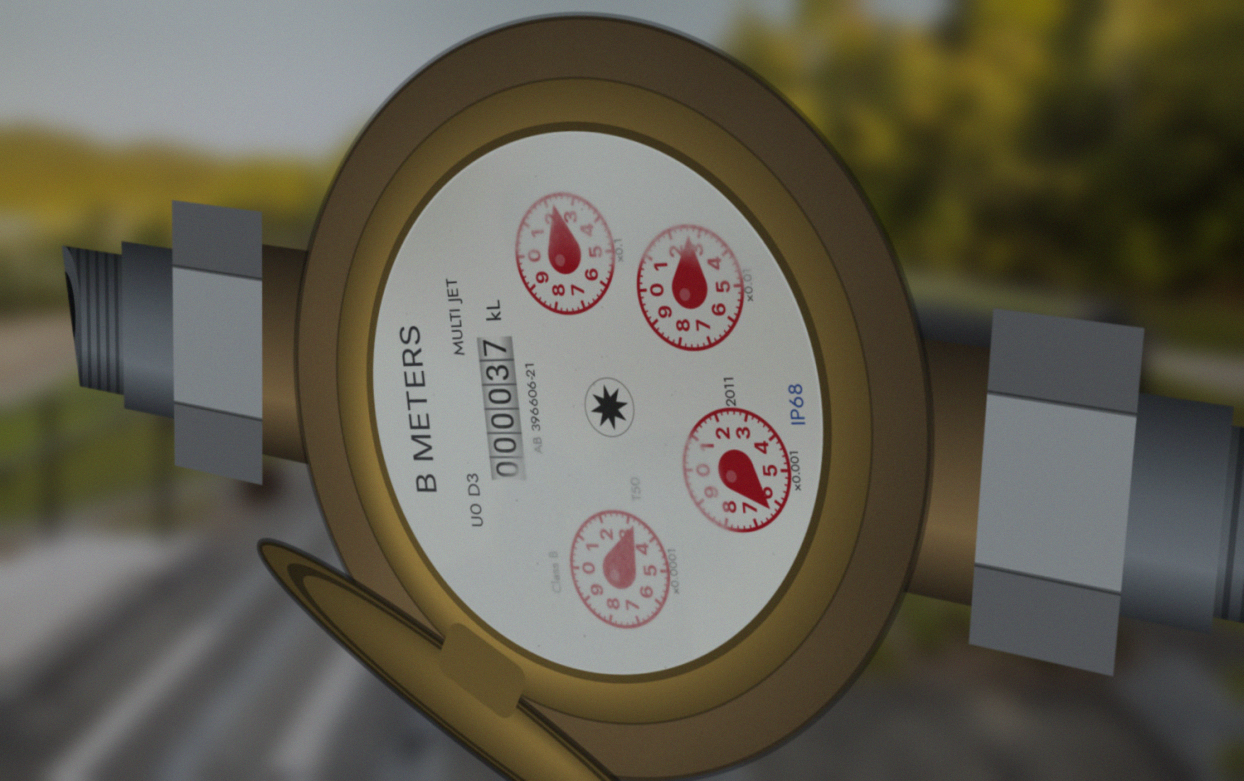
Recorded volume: 37.2263 kL
